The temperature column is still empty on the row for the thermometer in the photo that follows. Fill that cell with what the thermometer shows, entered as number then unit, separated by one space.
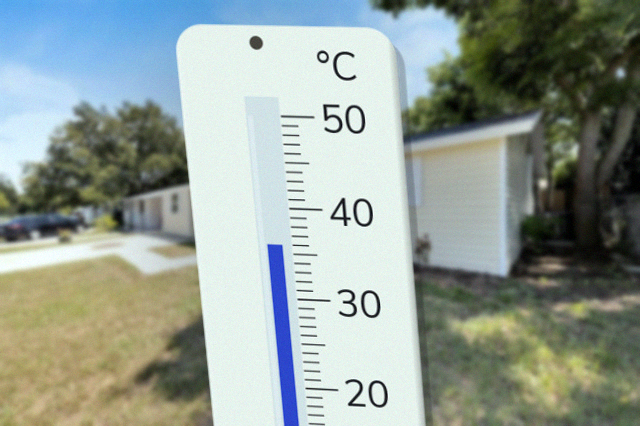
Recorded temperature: 36 °C
